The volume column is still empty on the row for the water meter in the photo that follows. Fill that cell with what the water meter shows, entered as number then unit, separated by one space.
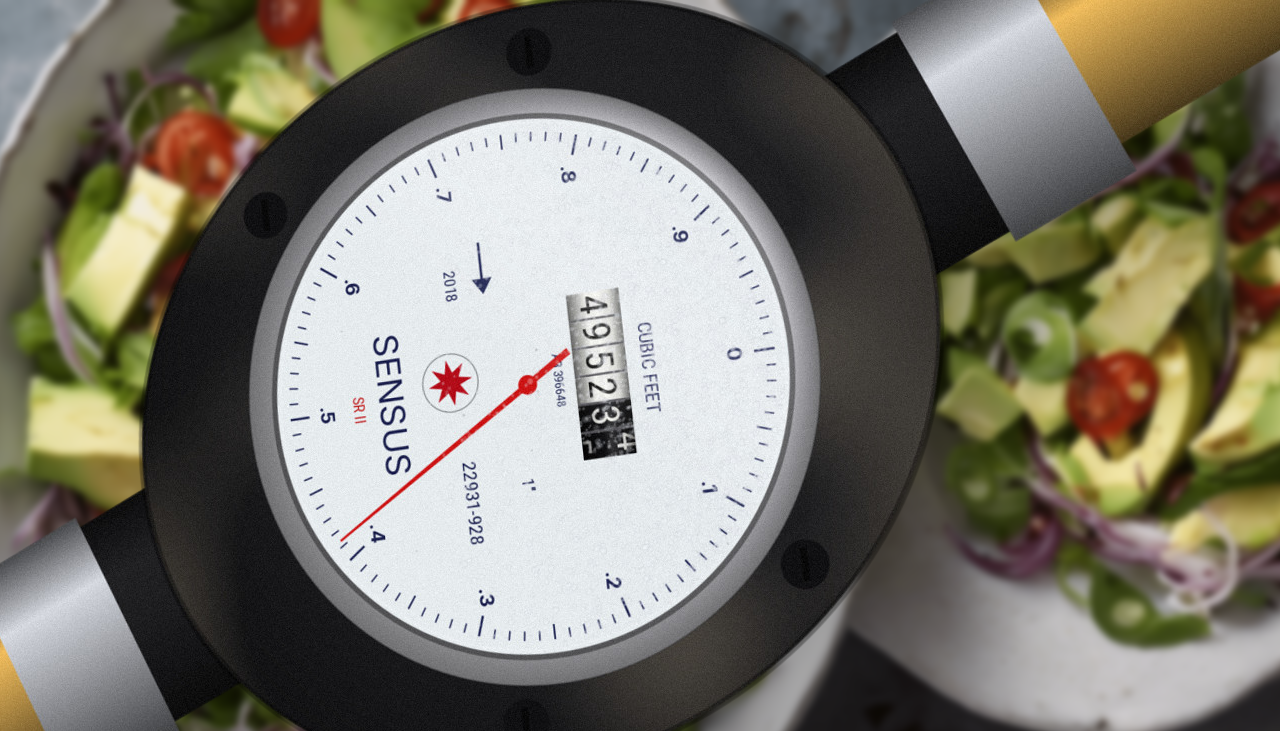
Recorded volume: 495234.41 ft³
